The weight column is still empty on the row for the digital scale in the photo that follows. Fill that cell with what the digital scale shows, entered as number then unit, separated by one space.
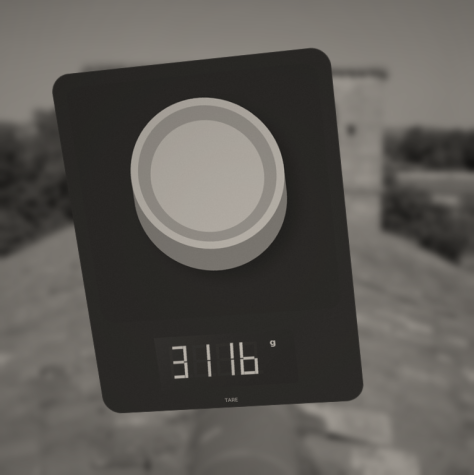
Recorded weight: 3116 g
